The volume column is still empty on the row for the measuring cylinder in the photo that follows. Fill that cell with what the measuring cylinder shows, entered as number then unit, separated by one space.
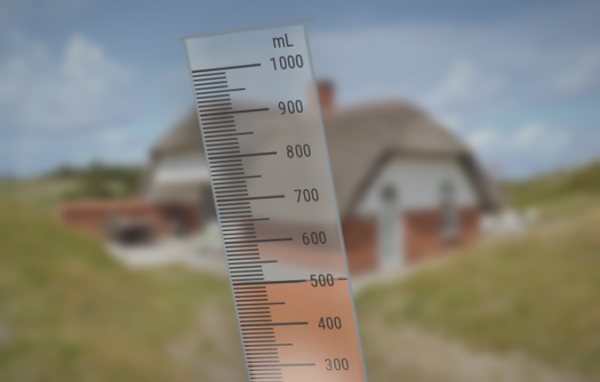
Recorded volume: 500 mL
